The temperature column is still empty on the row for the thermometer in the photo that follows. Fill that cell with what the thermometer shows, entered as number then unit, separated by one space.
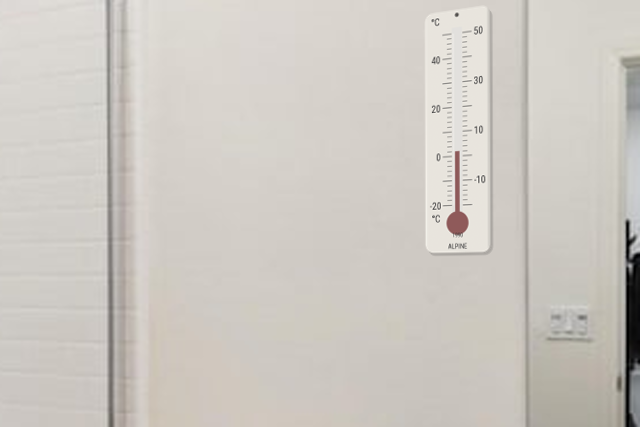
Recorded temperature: 2 °C
